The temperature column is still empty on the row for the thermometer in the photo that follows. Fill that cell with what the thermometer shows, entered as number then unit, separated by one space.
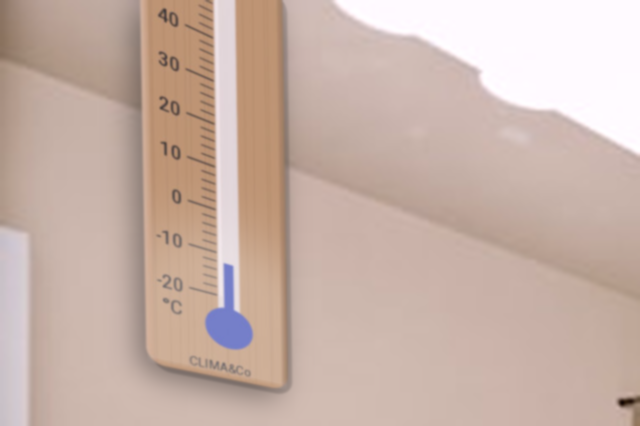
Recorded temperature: -12 °C
